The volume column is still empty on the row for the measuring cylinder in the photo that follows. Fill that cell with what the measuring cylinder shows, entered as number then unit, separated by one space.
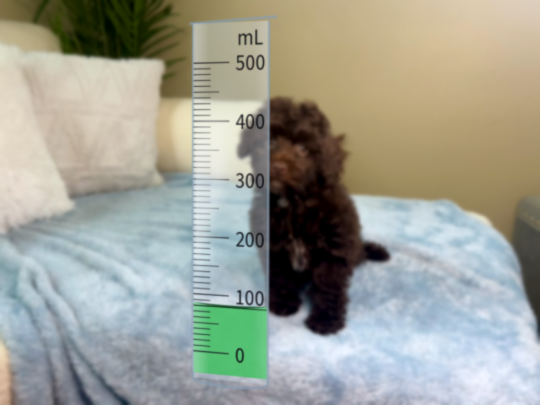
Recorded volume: 80 mL
